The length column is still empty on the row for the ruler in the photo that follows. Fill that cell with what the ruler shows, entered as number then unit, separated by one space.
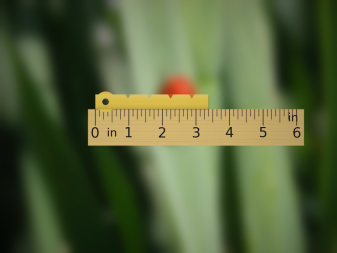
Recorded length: 3.375 in
